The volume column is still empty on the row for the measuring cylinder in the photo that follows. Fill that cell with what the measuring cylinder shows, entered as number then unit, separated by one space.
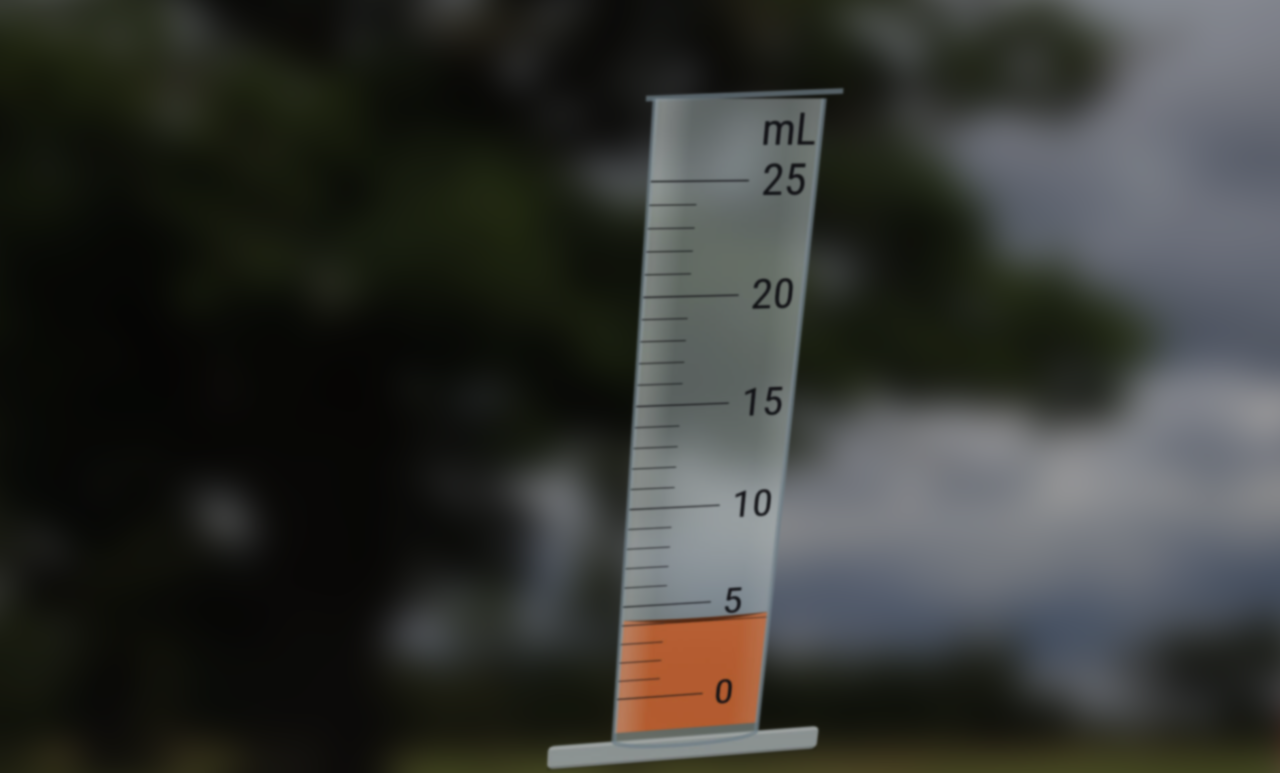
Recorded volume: 4 mL
